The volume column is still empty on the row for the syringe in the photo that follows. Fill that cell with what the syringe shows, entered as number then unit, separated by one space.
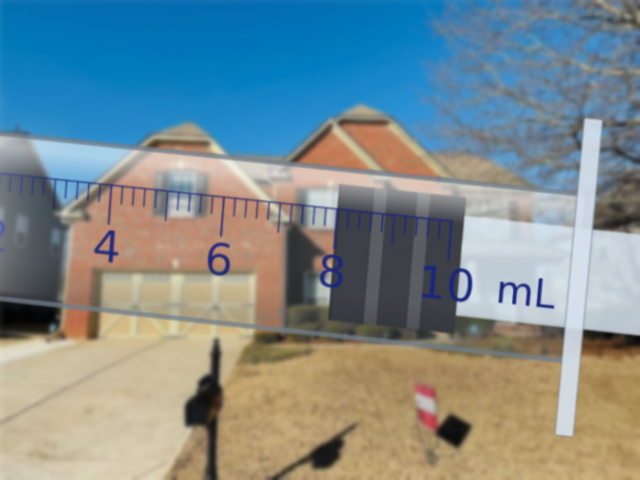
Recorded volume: 8 mL
